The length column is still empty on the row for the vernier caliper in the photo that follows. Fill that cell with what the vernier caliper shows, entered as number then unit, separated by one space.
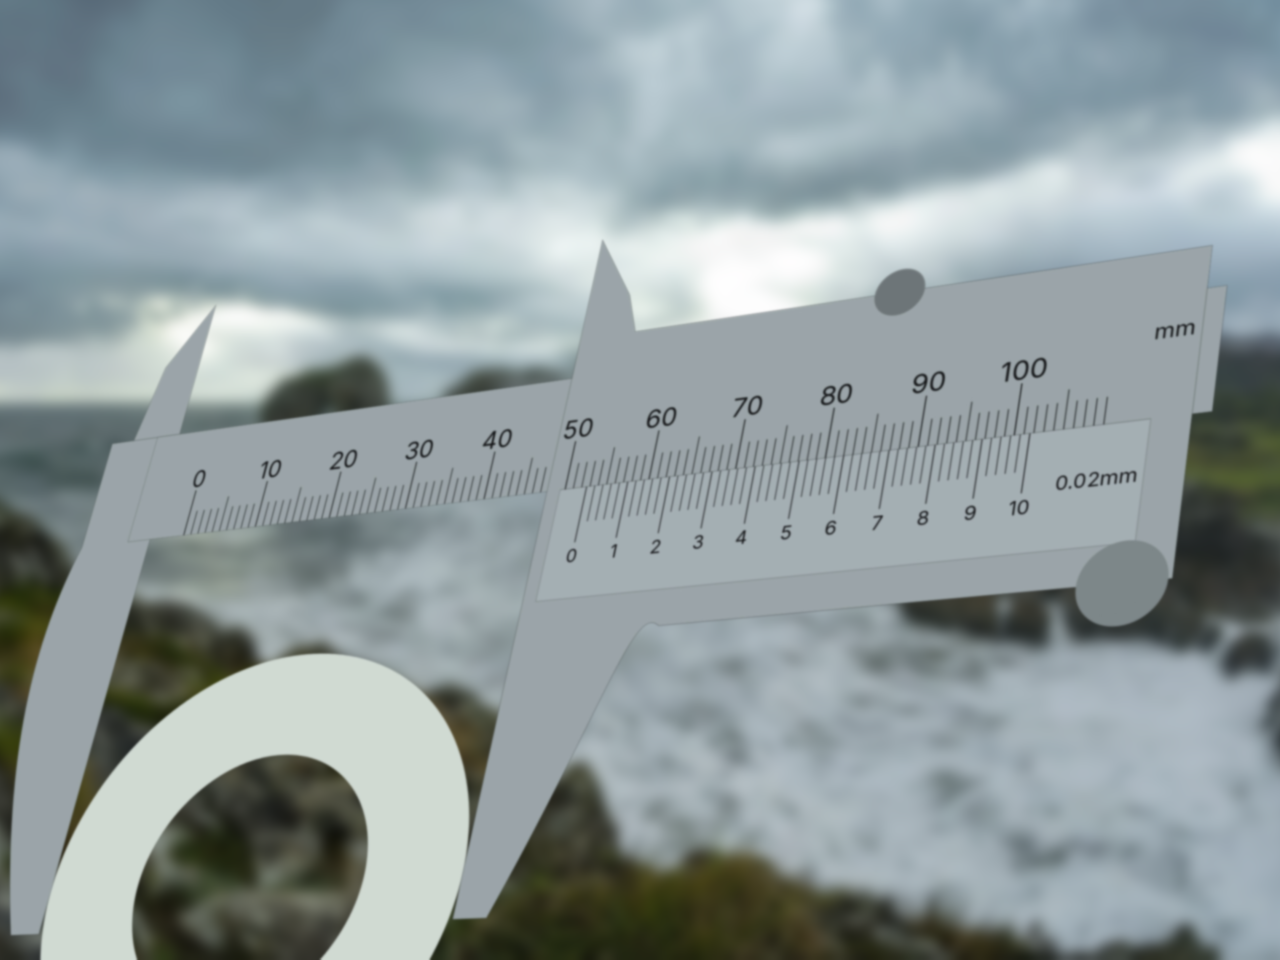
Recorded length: 52.6 mm
